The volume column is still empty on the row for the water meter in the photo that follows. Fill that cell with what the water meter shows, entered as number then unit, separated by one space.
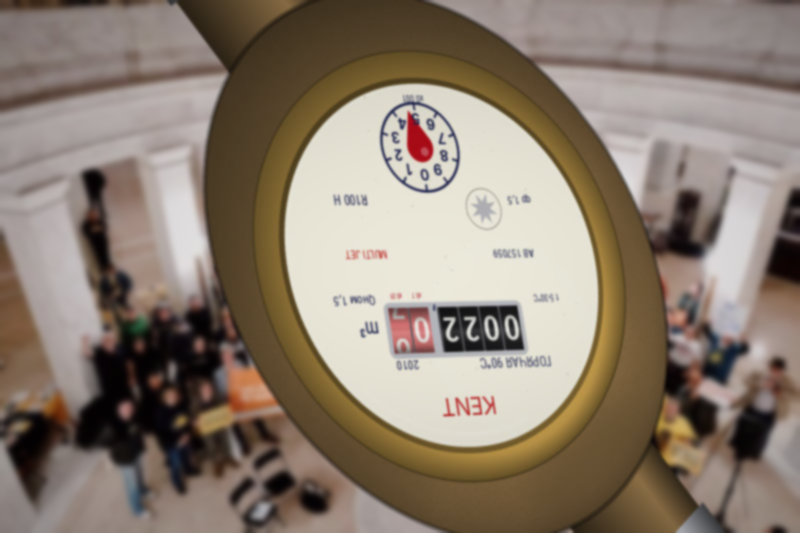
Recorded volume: 22.064 m³
